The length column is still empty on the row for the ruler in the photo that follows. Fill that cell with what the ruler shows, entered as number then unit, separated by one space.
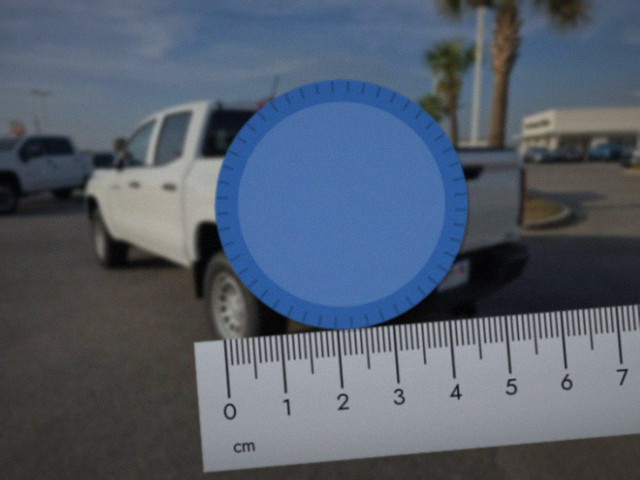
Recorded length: 4.5 cm
